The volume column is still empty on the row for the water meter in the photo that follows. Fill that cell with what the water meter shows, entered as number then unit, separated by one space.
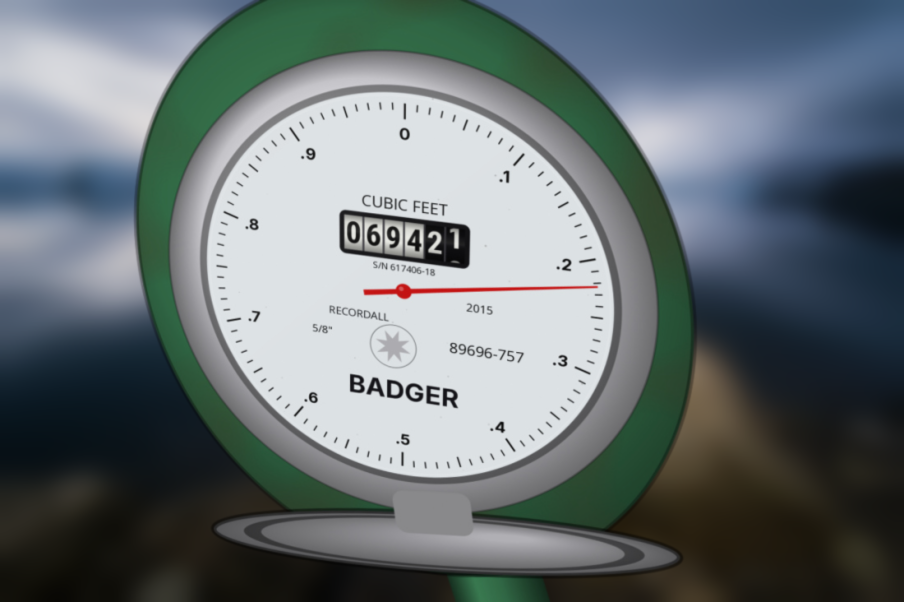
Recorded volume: 69421.22 ft³
